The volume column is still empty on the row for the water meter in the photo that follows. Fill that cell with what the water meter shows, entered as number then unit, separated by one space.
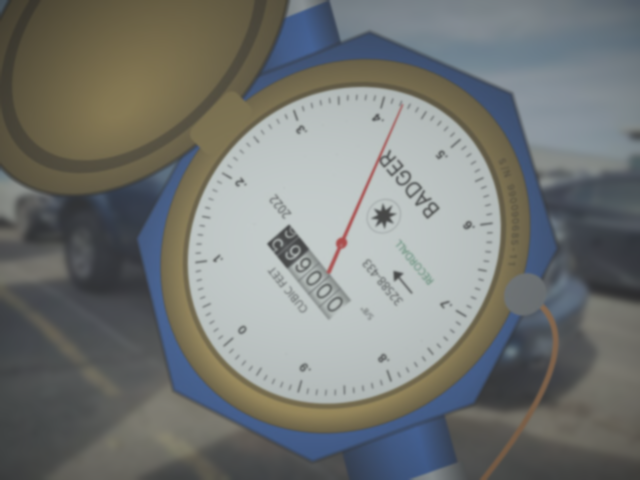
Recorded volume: 665.42 ft³
